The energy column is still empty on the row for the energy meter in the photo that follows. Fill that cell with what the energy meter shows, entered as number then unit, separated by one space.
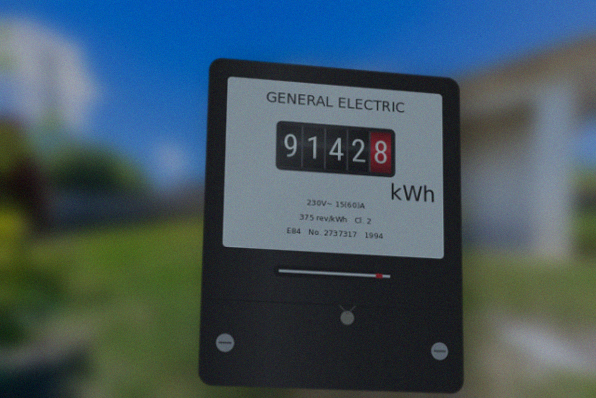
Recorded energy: 9142.8 kWh
